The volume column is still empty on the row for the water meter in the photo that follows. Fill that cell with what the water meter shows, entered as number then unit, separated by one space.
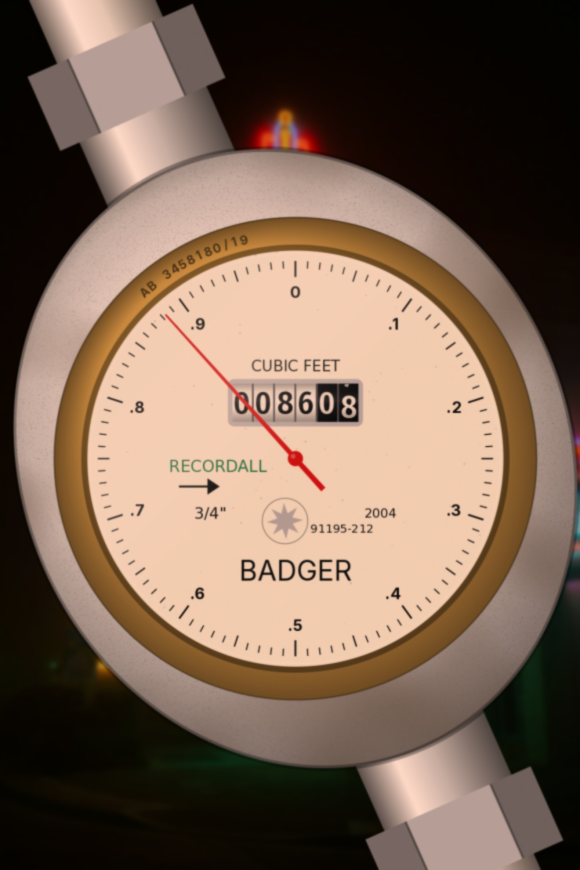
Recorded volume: 8607.88 ft³
